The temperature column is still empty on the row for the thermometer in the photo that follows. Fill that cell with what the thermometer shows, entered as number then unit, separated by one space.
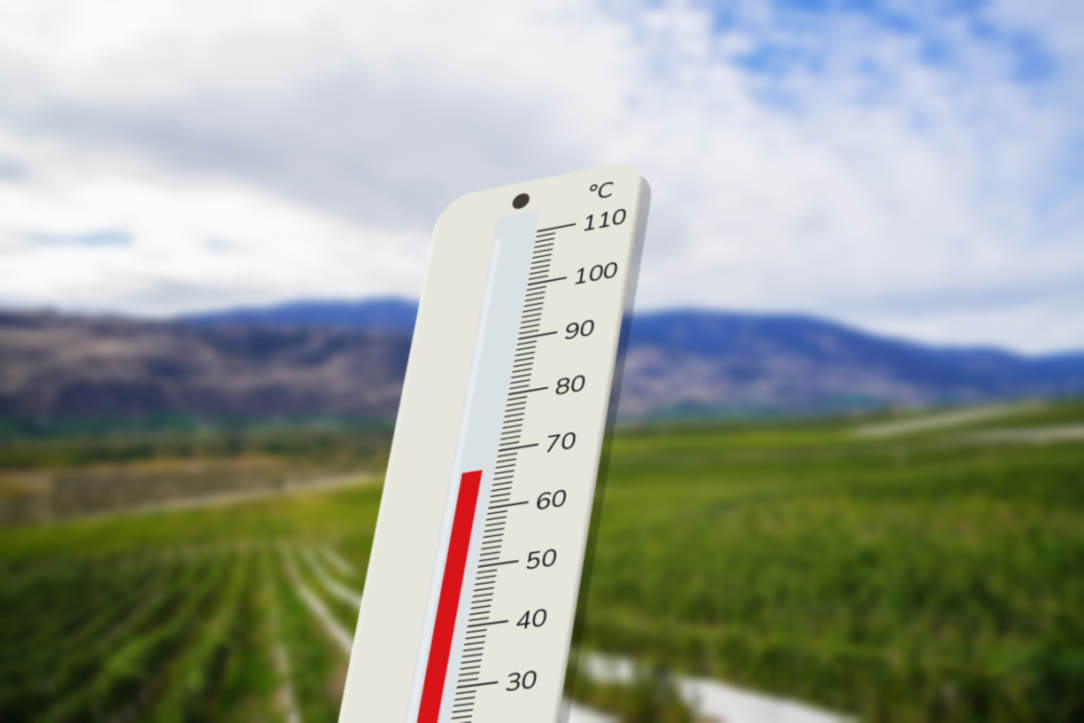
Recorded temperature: 67 °C
